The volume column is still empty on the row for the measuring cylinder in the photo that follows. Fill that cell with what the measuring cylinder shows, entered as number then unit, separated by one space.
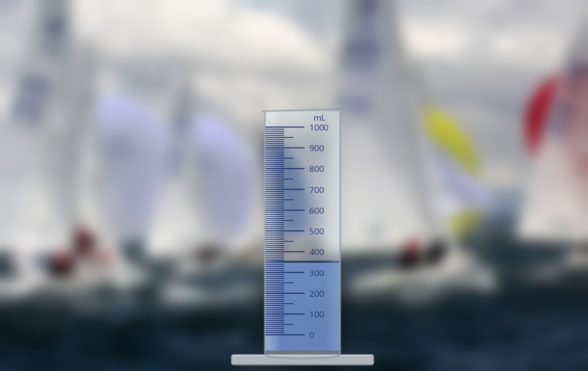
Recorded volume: 350 mL
